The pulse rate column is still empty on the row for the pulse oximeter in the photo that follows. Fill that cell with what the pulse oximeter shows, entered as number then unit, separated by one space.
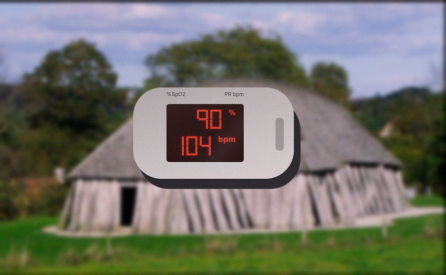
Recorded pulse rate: 104 bpm
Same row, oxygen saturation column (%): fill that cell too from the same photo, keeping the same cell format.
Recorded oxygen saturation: 90 %
